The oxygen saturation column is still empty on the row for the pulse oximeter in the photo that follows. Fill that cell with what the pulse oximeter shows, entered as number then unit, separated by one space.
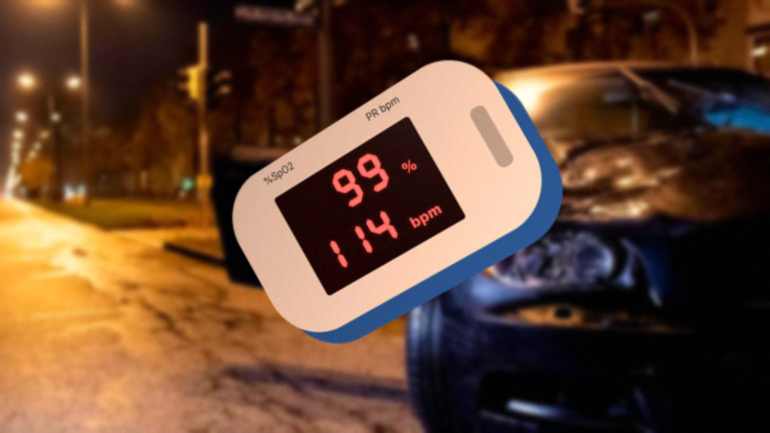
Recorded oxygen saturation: 99 %
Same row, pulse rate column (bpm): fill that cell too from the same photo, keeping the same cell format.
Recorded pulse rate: 114 bpm
